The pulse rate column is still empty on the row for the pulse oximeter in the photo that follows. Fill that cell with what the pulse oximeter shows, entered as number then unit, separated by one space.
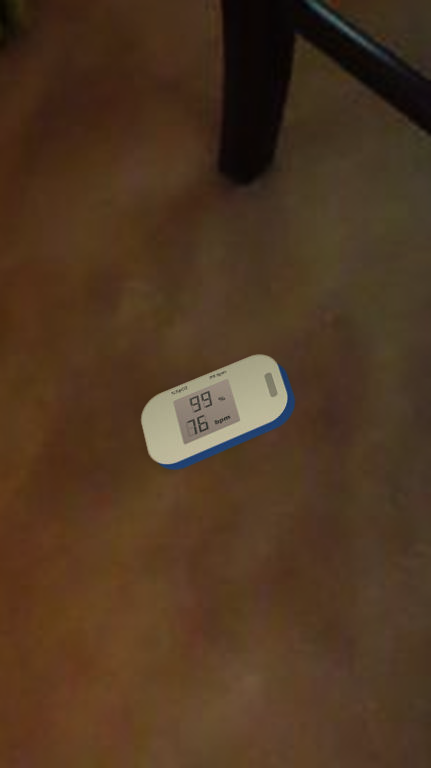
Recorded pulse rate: 76 bpm
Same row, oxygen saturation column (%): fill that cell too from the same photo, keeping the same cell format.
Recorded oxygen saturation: 99 %
